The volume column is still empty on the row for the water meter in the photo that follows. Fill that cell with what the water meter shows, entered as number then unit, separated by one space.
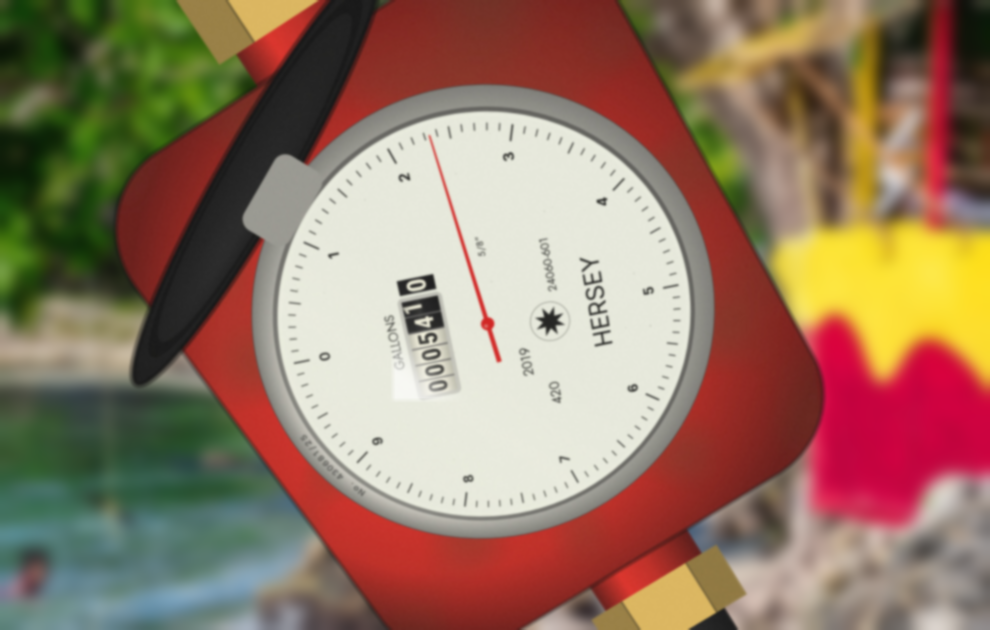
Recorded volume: 5412.3 gal
